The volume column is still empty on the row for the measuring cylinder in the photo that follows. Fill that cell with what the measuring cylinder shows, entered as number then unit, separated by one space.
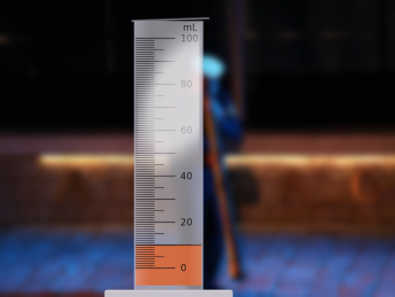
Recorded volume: 10 mL
